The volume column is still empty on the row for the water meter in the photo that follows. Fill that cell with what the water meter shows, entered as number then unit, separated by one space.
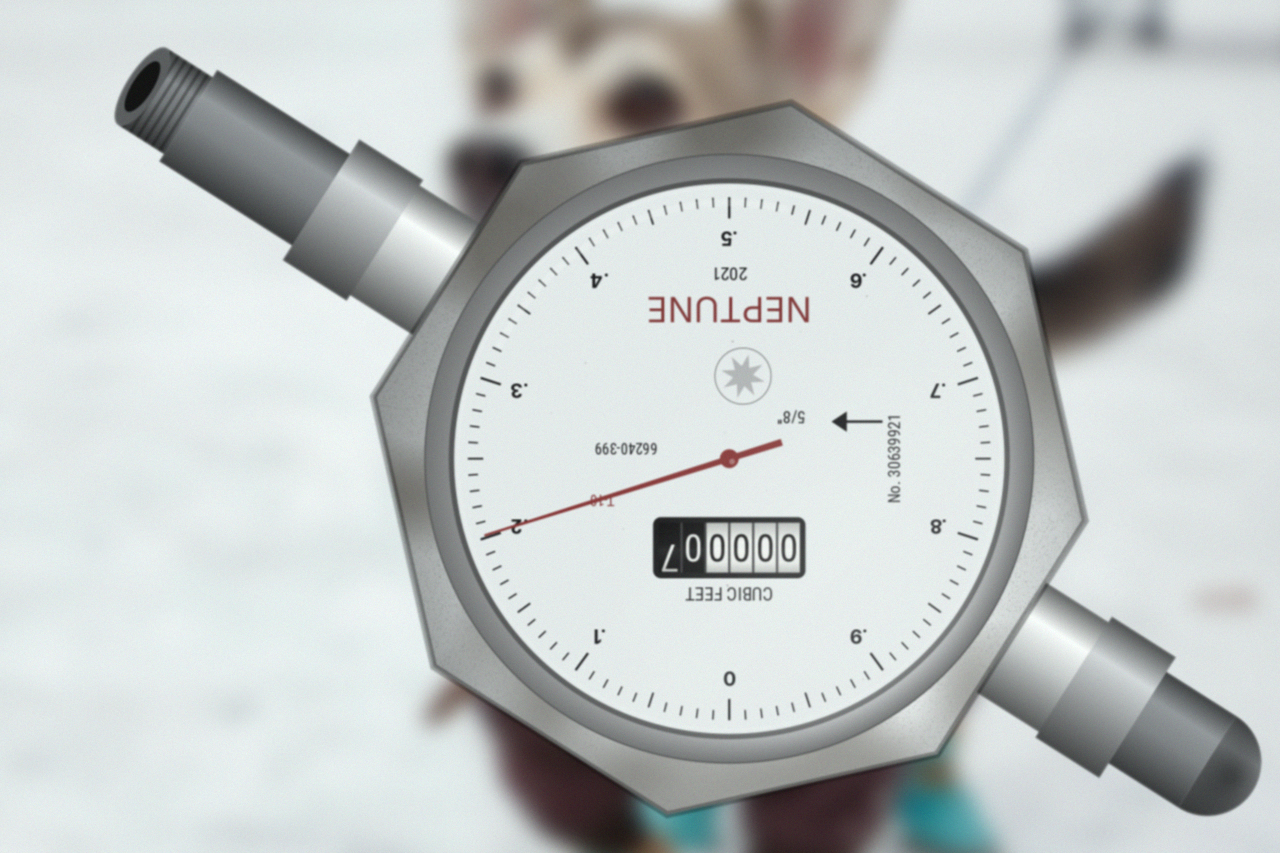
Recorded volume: 7.20 ft³
